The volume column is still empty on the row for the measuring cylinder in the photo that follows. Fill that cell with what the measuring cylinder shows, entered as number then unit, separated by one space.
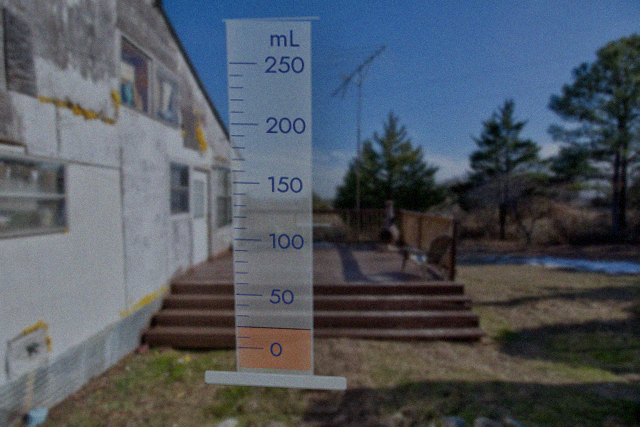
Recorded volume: 20 mL
